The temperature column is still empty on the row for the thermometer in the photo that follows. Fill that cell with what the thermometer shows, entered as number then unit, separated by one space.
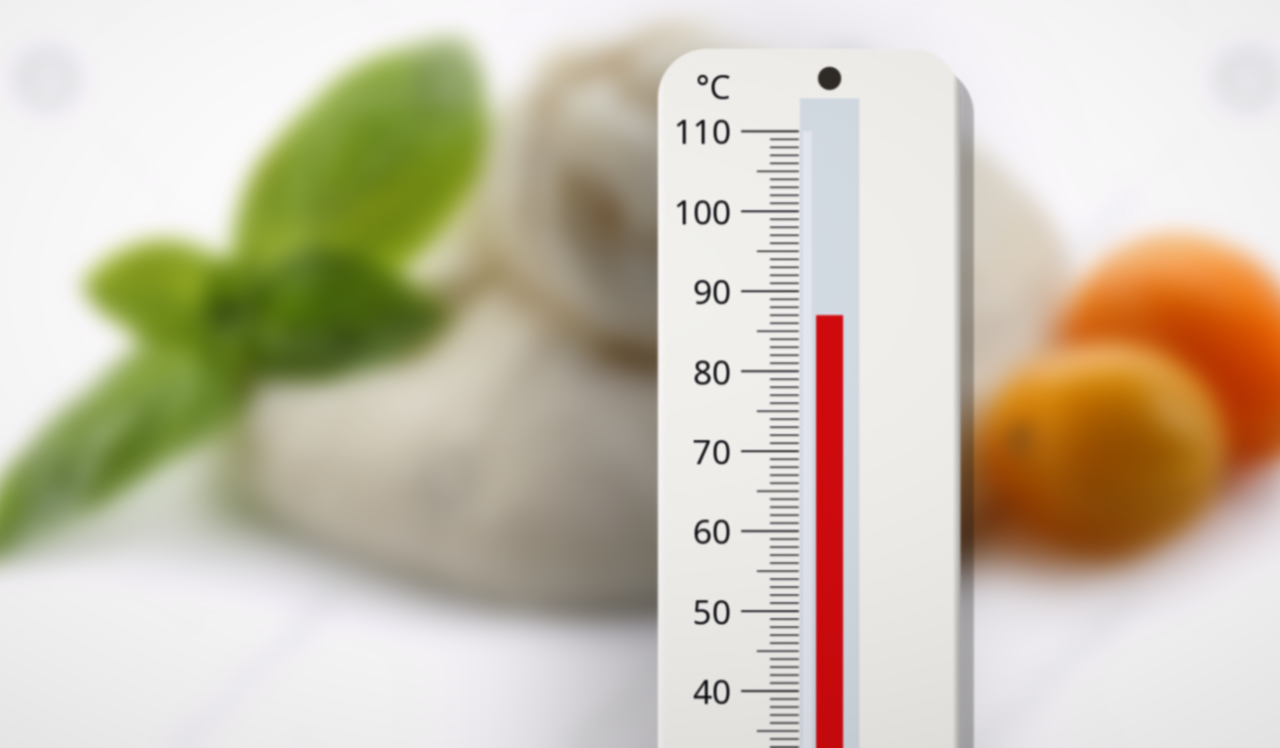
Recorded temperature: 87 °C
